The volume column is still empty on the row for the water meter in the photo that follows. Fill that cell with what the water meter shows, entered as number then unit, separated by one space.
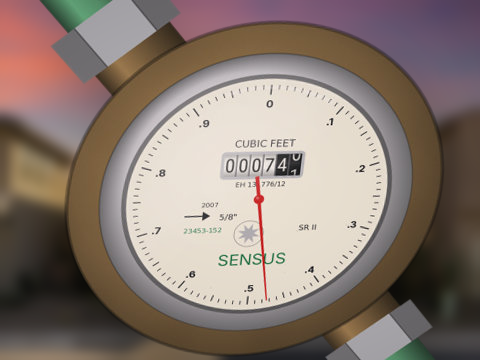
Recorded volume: 740.47 ft³
